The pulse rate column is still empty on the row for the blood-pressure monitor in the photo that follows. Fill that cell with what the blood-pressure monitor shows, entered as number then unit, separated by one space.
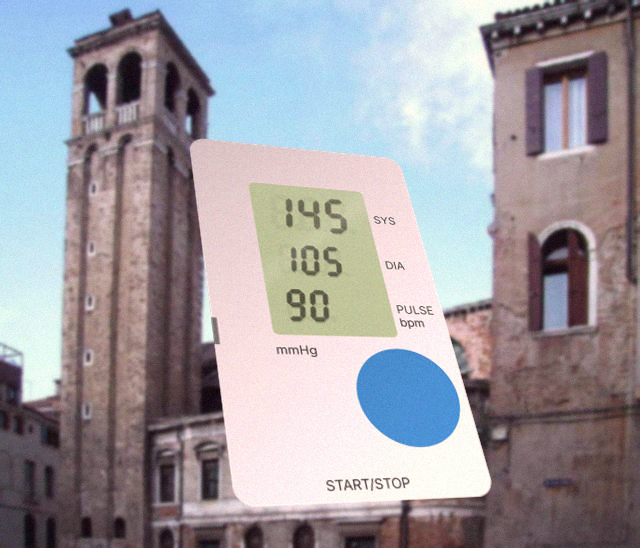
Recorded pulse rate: 90 bpm
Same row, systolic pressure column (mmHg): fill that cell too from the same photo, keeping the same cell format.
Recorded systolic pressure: 145 mmHg
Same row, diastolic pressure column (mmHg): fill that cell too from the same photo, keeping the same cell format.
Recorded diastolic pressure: 105 mmHg
